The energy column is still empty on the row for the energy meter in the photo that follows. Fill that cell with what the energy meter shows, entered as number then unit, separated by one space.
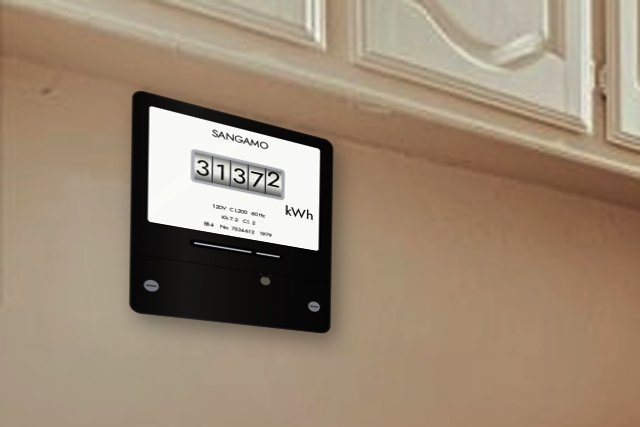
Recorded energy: 31372 kWh
